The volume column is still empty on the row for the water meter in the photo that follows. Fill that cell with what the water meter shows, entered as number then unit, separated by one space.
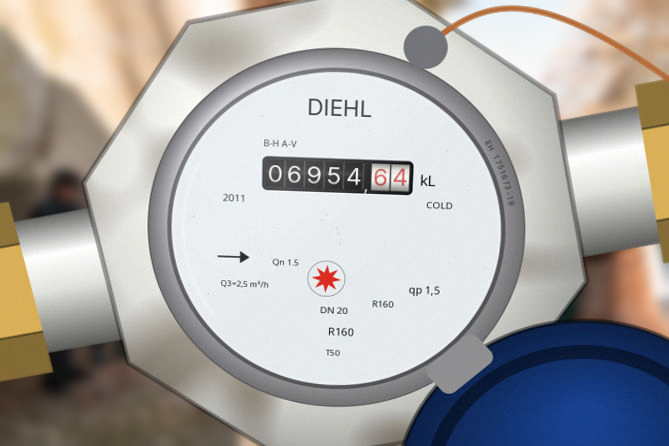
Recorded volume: 6954.64 kL
